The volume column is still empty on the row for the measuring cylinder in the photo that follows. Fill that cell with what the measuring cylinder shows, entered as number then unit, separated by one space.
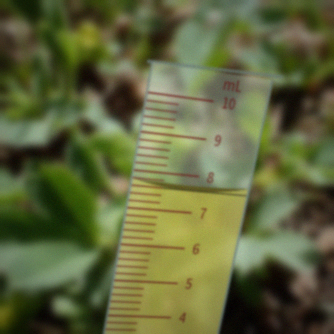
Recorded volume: 7.6 mL
